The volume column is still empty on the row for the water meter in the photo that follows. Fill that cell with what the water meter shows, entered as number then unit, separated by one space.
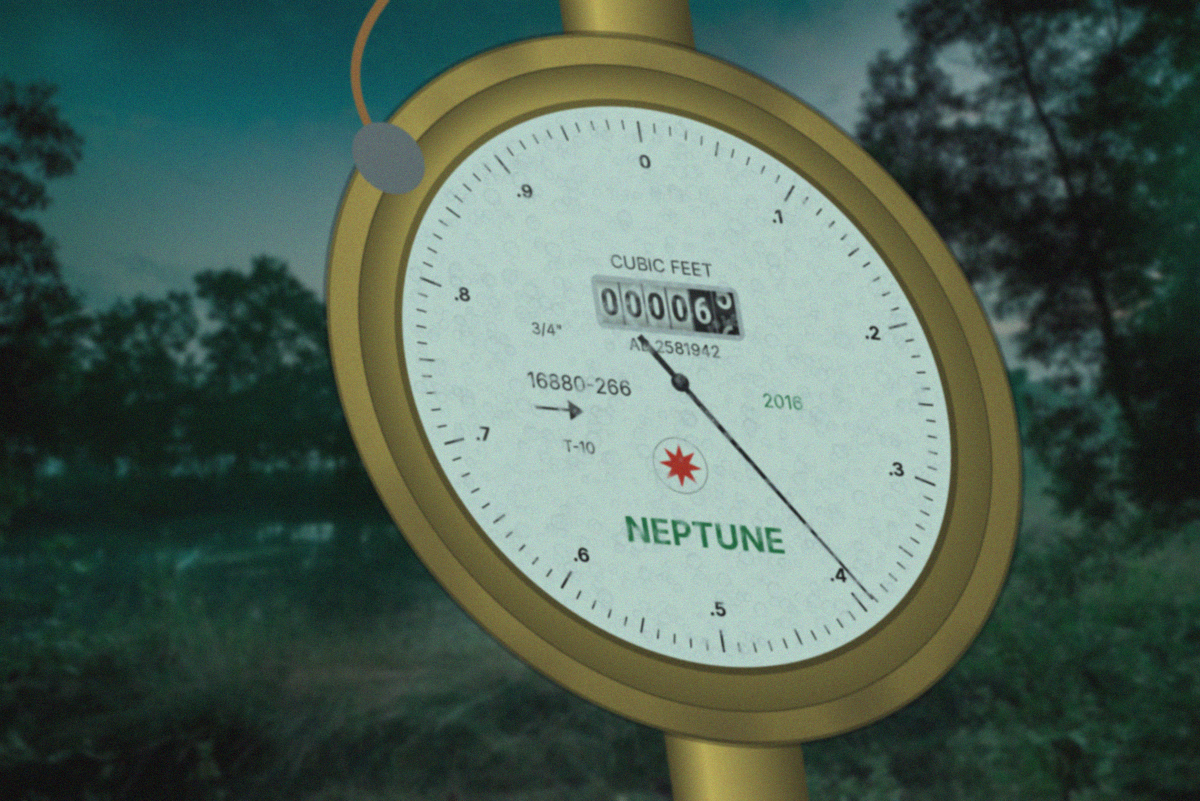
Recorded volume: 65.39 ft³
